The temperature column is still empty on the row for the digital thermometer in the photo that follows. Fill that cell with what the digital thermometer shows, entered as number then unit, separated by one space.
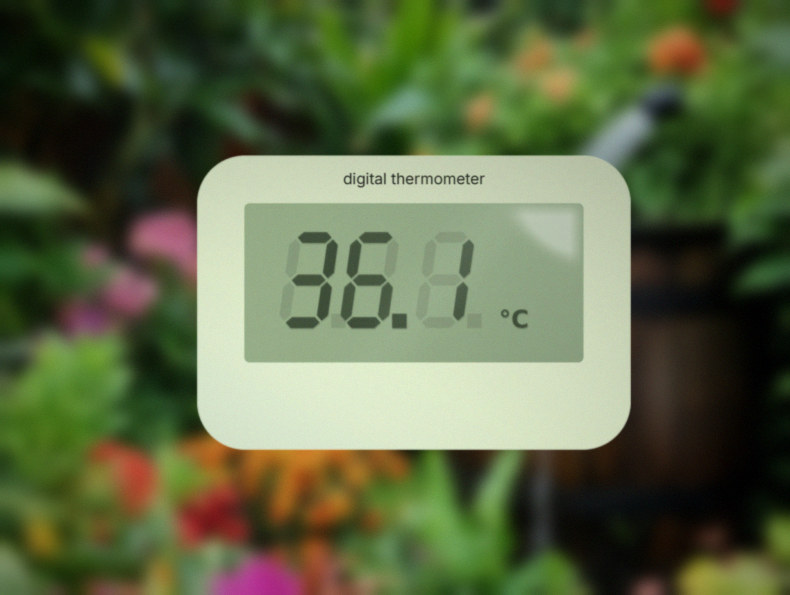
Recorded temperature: 36.1 °C
